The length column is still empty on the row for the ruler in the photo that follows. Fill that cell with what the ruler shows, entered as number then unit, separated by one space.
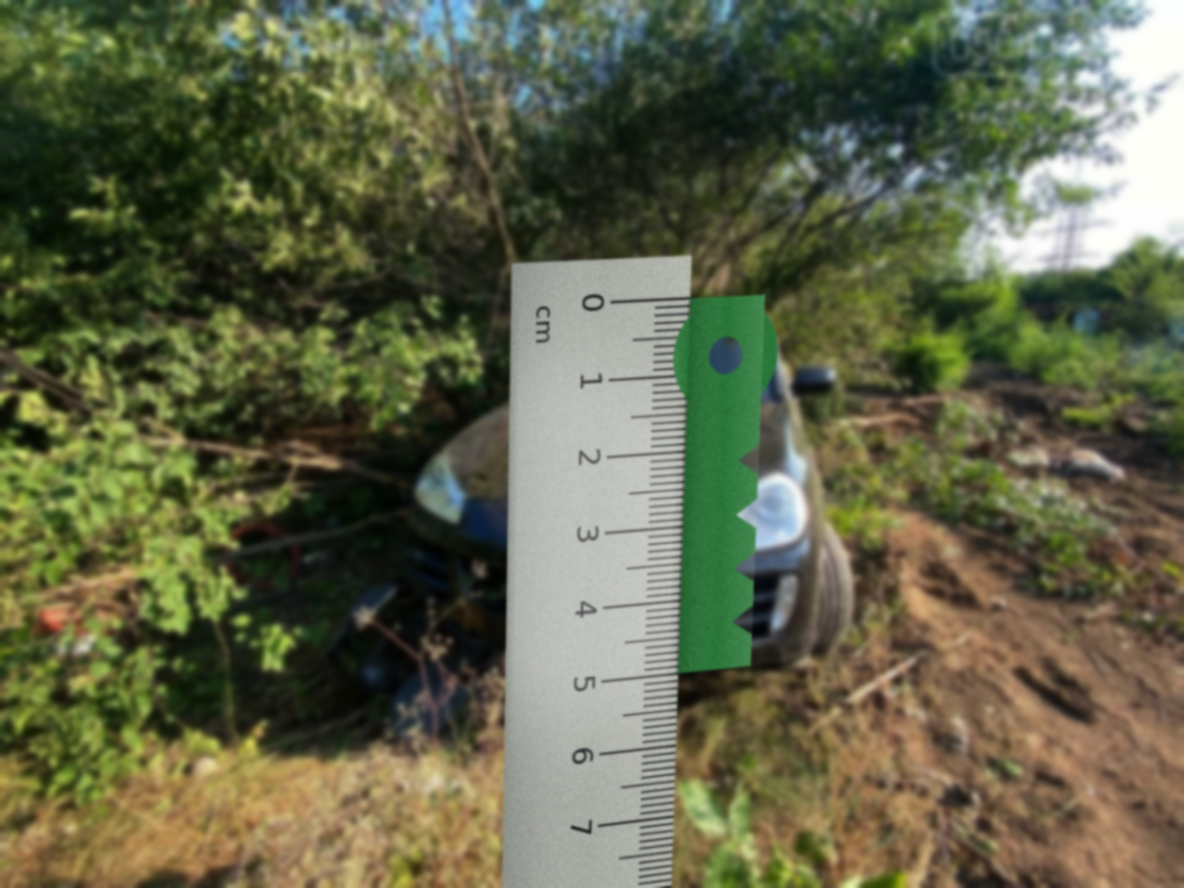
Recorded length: 5 cm
